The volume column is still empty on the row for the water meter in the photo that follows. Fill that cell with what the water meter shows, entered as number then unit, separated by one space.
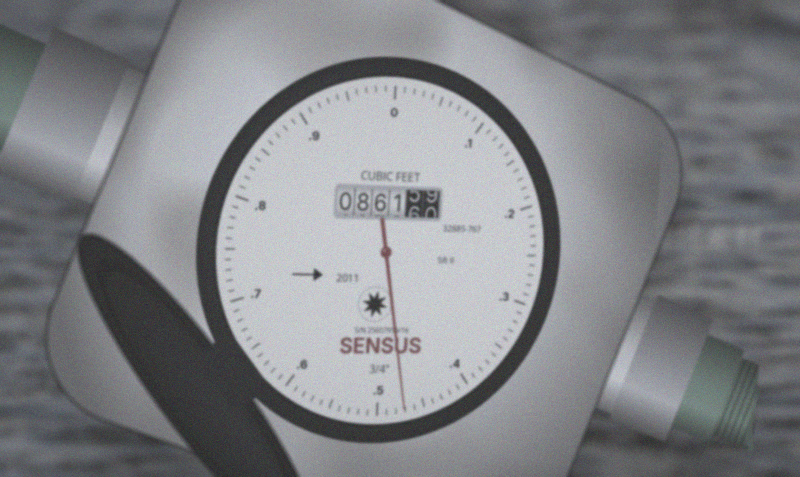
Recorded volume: 86159.47 ft³
